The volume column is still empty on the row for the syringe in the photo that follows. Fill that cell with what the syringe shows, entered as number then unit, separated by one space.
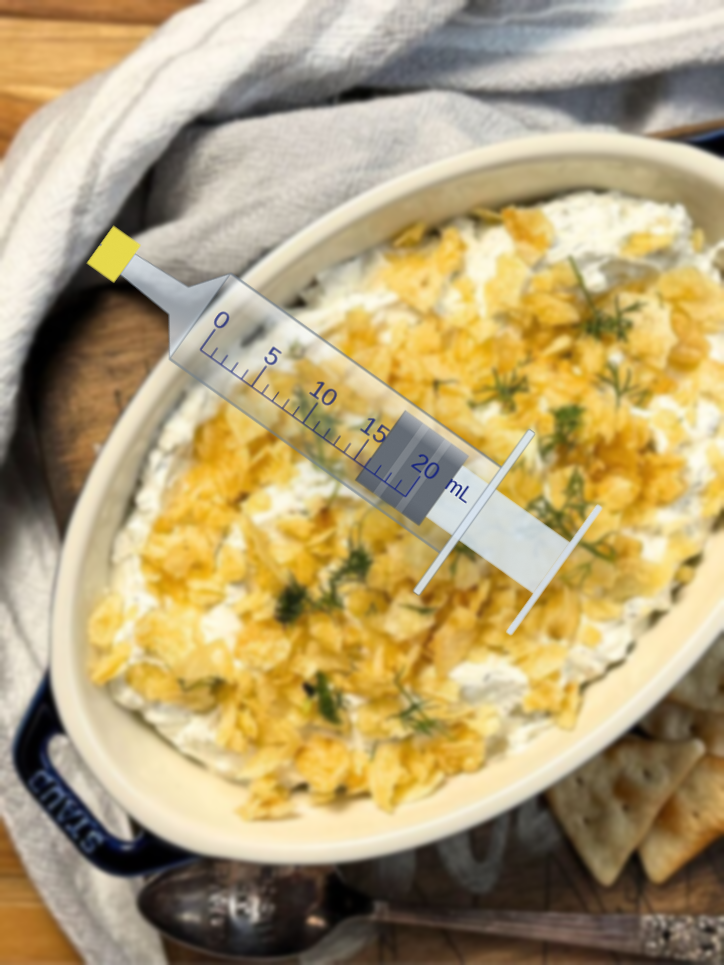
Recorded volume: 16 mL
